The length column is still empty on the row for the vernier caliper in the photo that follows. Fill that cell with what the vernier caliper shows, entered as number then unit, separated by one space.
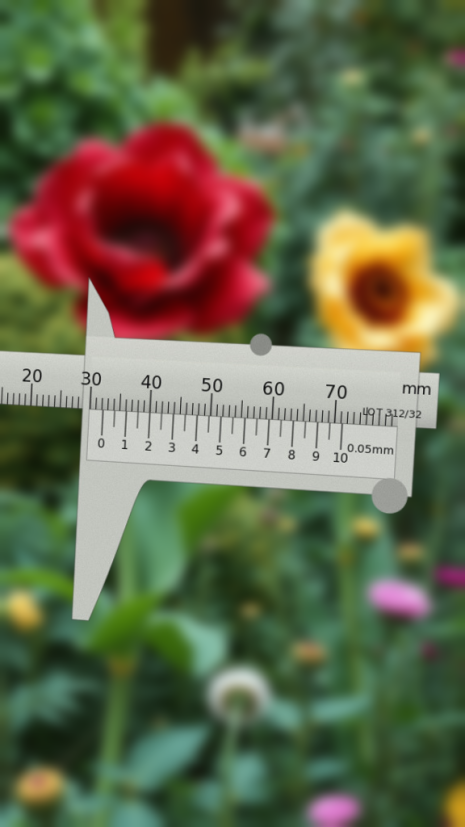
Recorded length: 32.2 mm
